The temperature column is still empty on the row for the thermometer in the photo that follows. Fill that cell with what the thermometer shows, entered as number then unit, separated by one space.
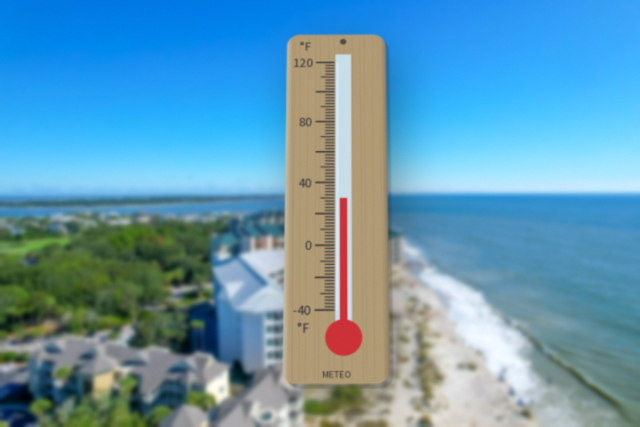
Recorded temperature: 30 °F
